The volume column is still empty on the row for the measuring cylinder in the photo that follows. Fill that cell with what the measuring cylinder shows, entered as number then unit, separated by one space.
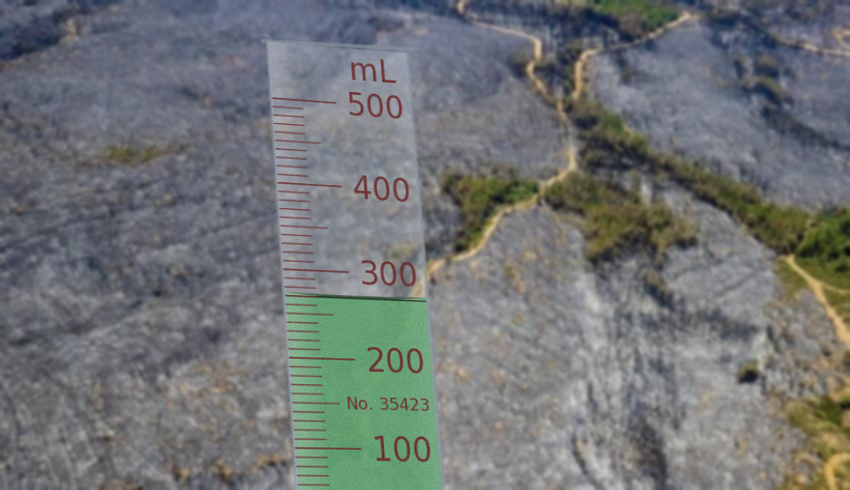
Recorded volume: 270 mL
